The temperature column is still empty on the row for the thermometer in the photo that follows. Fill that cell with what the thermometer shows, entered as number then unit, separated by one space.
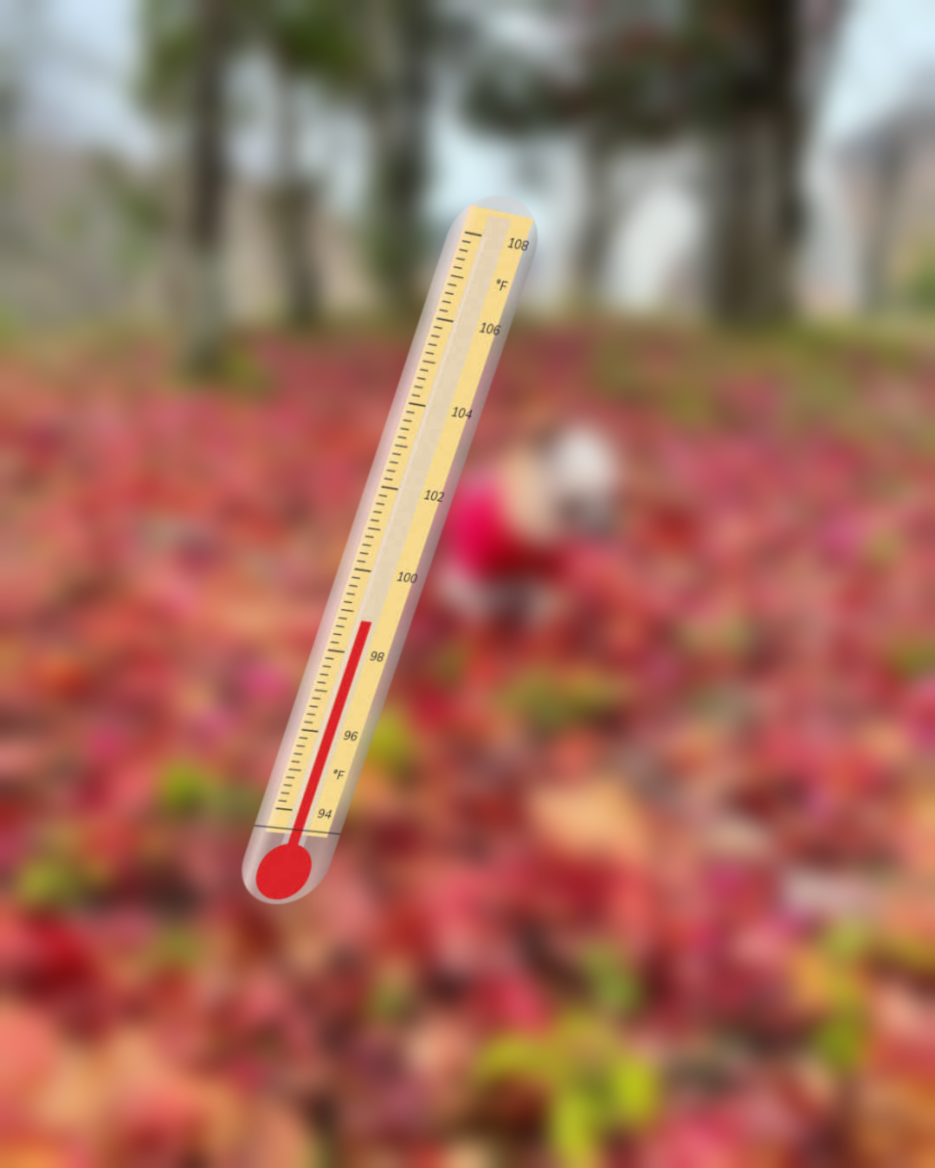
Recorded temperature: 98.8 °F
